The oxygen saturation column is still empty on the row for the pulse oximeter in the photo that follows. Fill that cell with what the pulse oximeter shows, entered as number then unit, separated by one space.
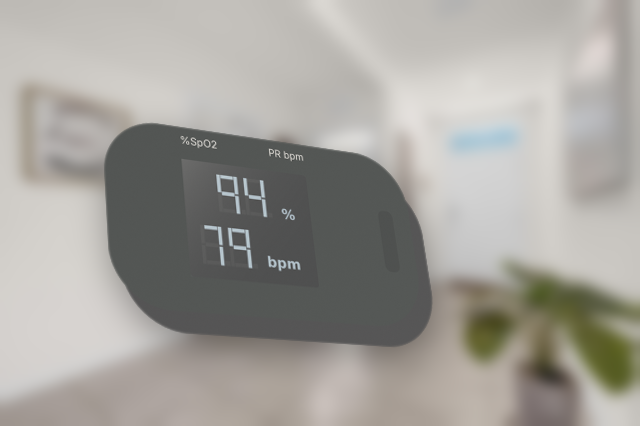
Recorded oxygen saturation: 94 %
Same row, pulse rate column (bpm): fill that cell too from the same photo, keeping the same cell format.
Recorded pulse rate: 79 bpm
